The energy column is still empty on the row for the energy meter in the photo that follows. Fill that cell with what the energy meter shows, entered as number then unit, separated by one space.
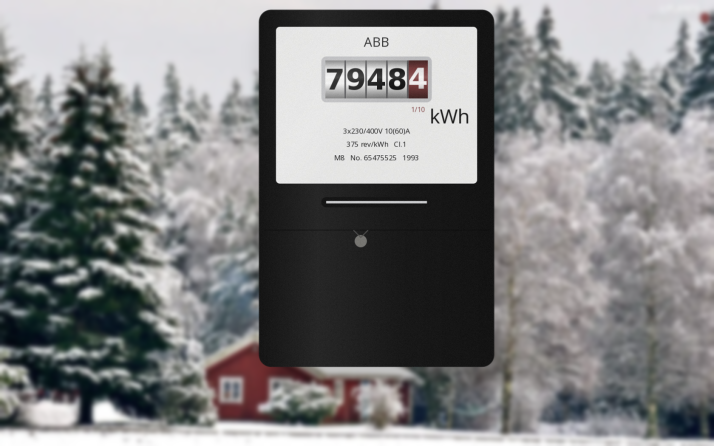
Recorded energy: 7948.4 kWh
